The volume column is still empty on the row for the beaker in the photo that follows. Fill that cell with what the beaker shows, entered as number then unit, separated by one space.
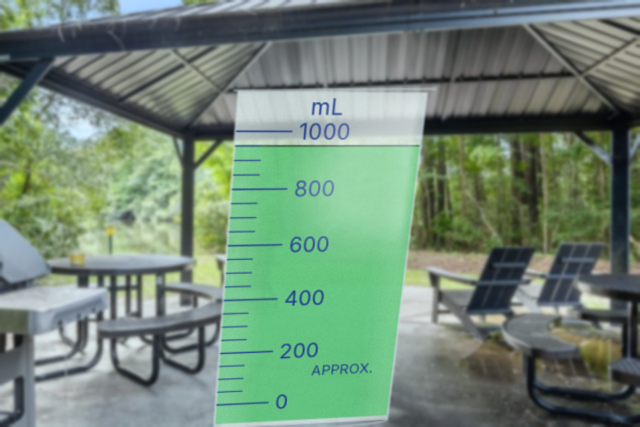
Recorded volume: 950 mL
